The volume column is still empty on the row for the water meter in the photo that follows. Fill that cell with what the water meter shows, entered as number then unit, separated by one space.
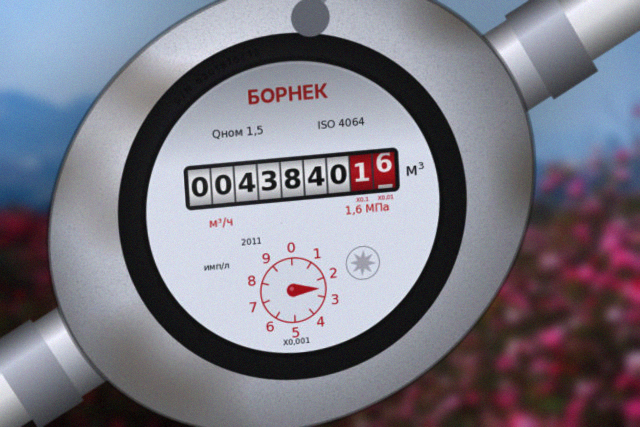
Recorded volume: 43840.162 m³
